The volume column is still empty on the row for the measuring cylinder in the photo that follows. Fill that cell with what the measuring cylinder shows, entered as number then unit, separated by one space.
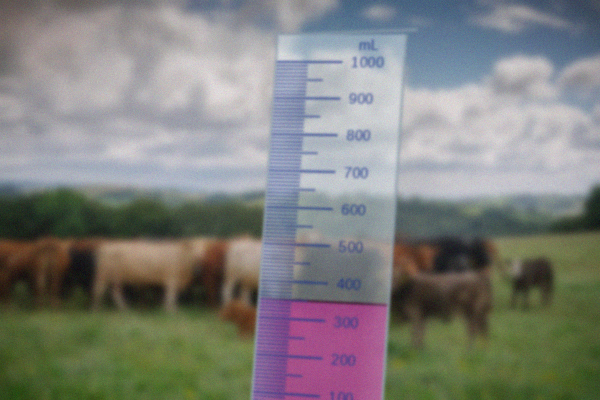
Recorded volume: 350 mL
